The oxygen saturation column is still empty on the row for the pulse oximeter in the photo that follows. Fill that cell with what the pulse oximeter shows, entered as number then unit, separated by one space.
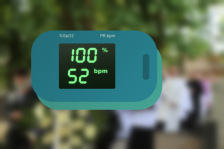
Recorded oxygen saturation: 100 %
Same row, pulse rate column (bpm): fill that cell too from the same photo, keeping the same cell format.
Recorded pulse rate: 52 bpm
